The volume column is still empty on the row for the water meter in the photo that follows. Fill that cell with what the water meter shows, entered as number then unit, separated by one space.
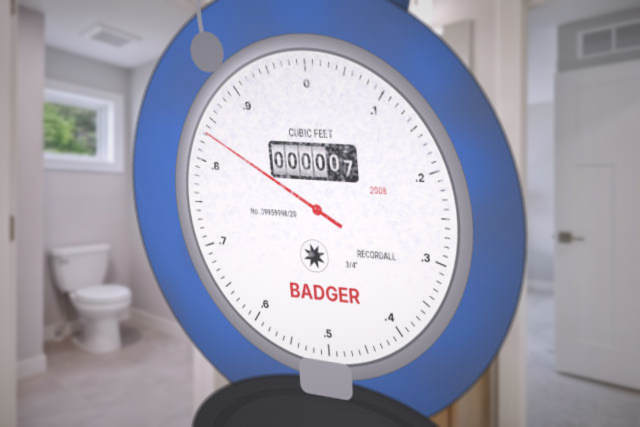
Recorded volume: 6.83 ft³
